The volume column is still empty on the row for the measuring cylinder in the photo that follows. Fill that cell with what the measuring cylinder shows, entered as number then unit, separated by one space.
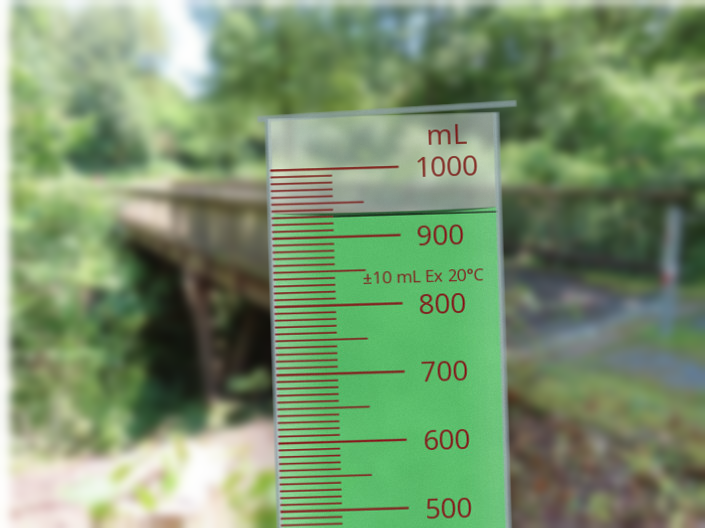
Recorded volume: 930 mL
